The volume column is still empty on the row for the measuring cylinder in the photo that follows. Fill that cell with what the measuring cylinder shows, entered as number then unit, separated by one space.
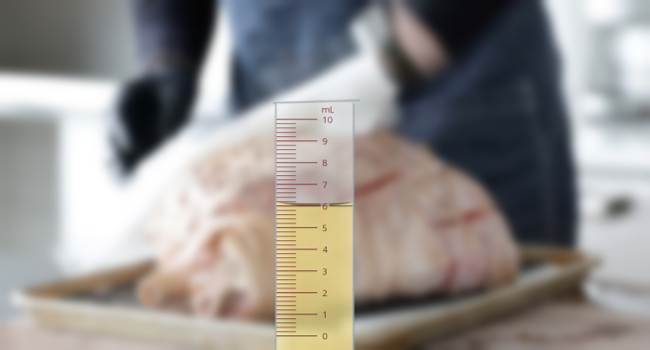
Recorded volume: 6 mL
